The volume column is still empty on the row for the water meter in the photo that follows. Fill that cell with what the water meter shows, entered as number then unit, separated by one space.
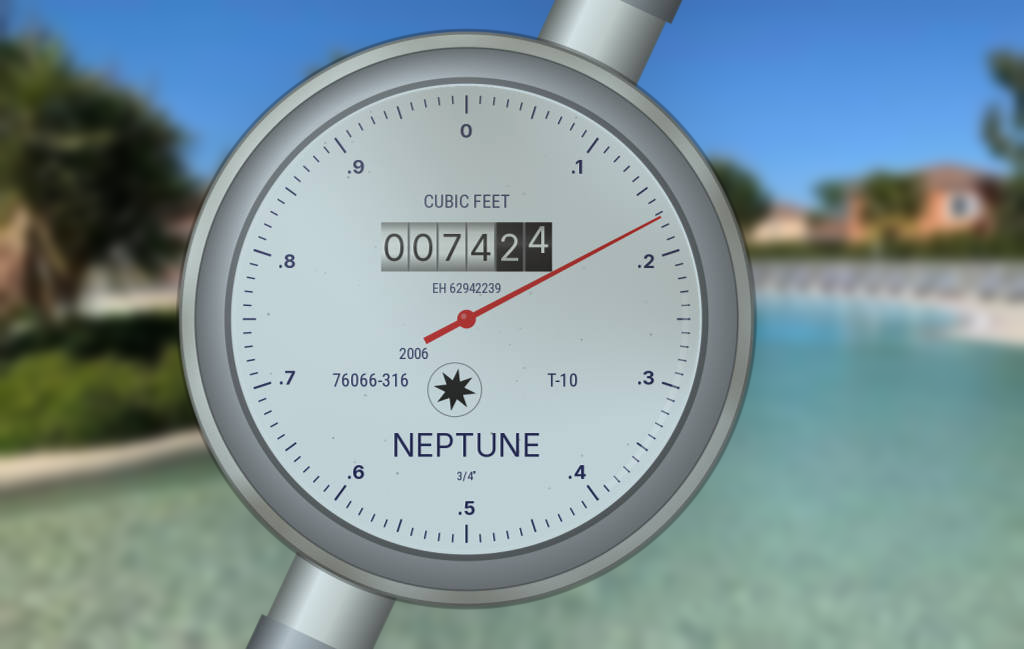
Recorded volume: 7424.17 ft³
